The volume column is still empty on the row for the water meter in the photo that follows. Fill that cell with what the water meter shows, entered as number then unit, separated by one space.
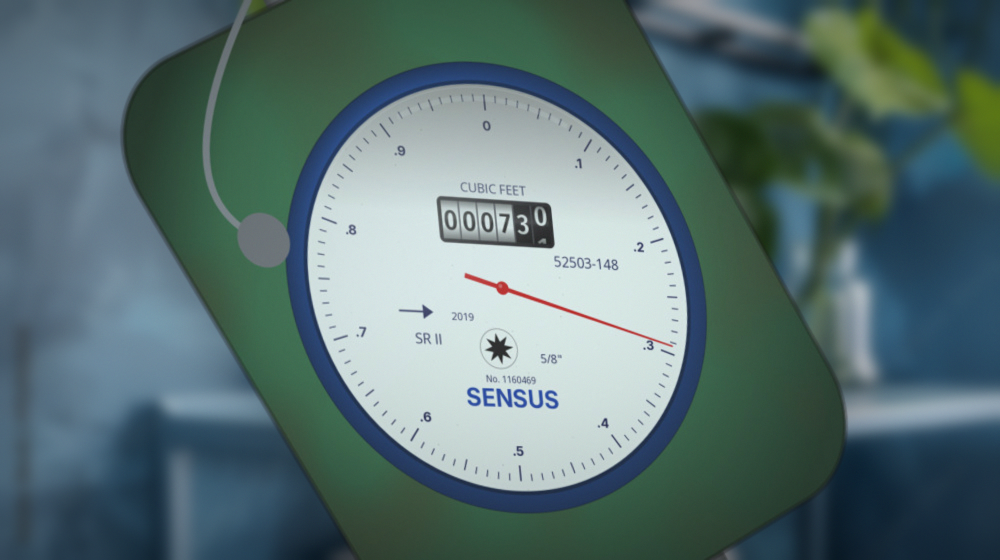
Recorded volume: 730.29 ft³
